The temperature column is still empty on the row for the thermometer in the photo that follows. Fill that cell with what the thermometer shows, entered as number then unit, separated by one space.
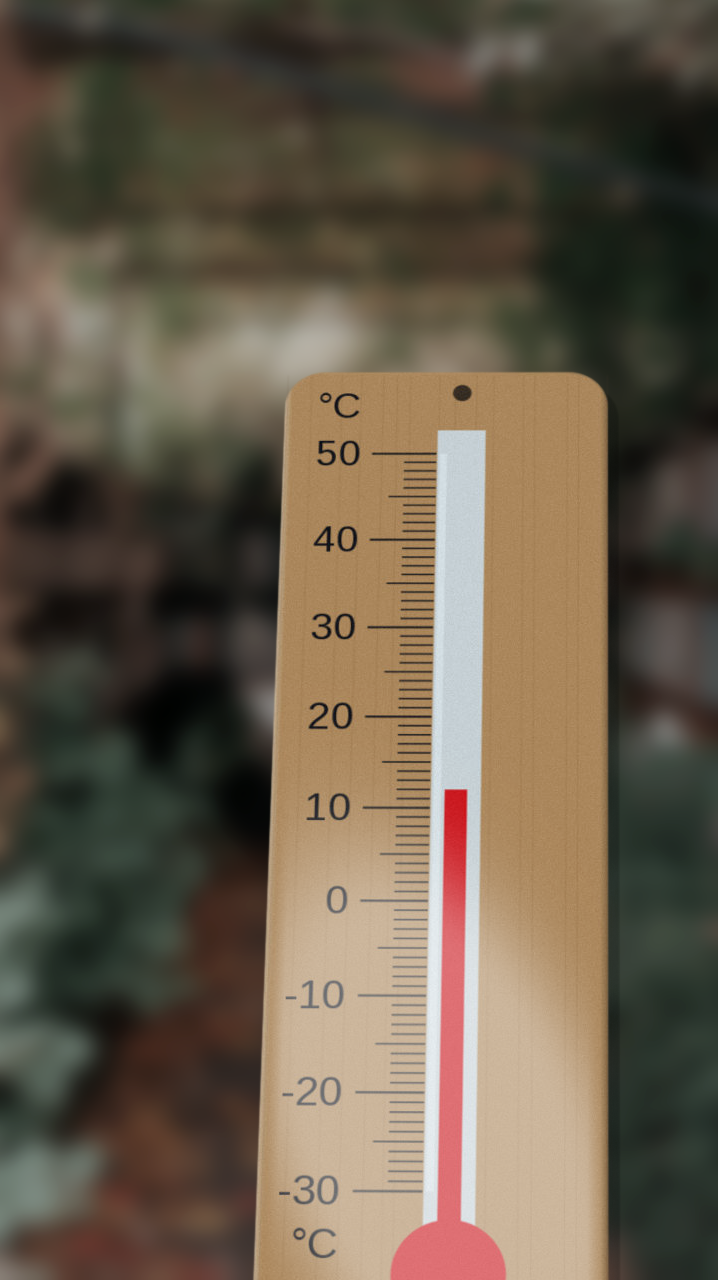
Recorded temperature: 12 °C
